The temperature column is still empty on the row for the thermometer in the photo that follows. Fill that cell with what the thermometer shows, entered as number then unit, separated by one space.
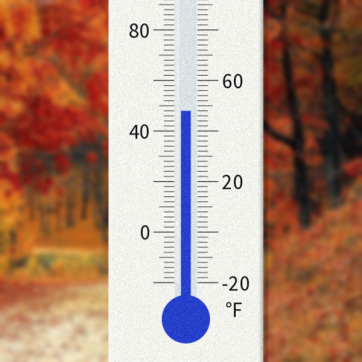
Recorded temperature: 48 °F
